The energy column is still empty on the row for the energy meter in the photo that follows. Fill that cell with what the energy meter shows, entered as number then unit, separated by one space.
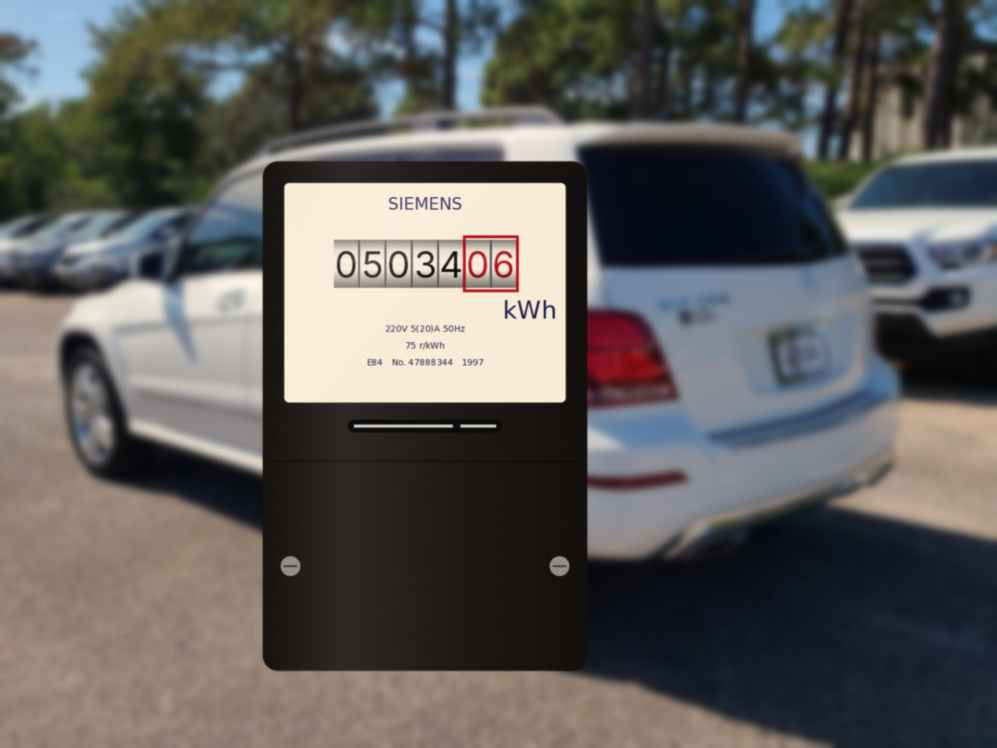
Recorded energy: 5034.06 kWh
